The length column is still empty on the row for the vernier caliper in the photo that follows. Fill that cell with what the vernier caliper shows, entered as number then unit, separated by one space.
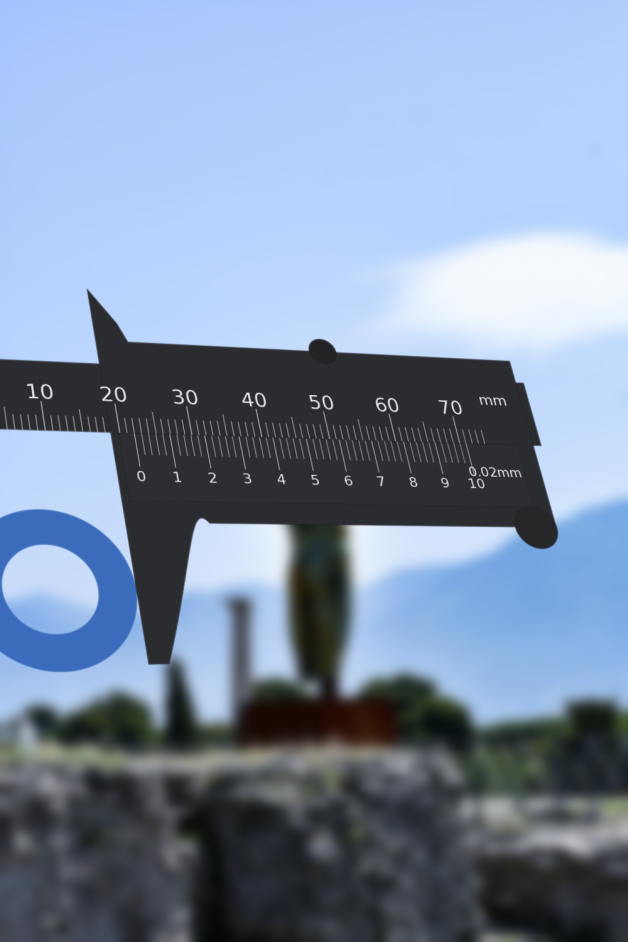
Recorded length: 22.0 mm
